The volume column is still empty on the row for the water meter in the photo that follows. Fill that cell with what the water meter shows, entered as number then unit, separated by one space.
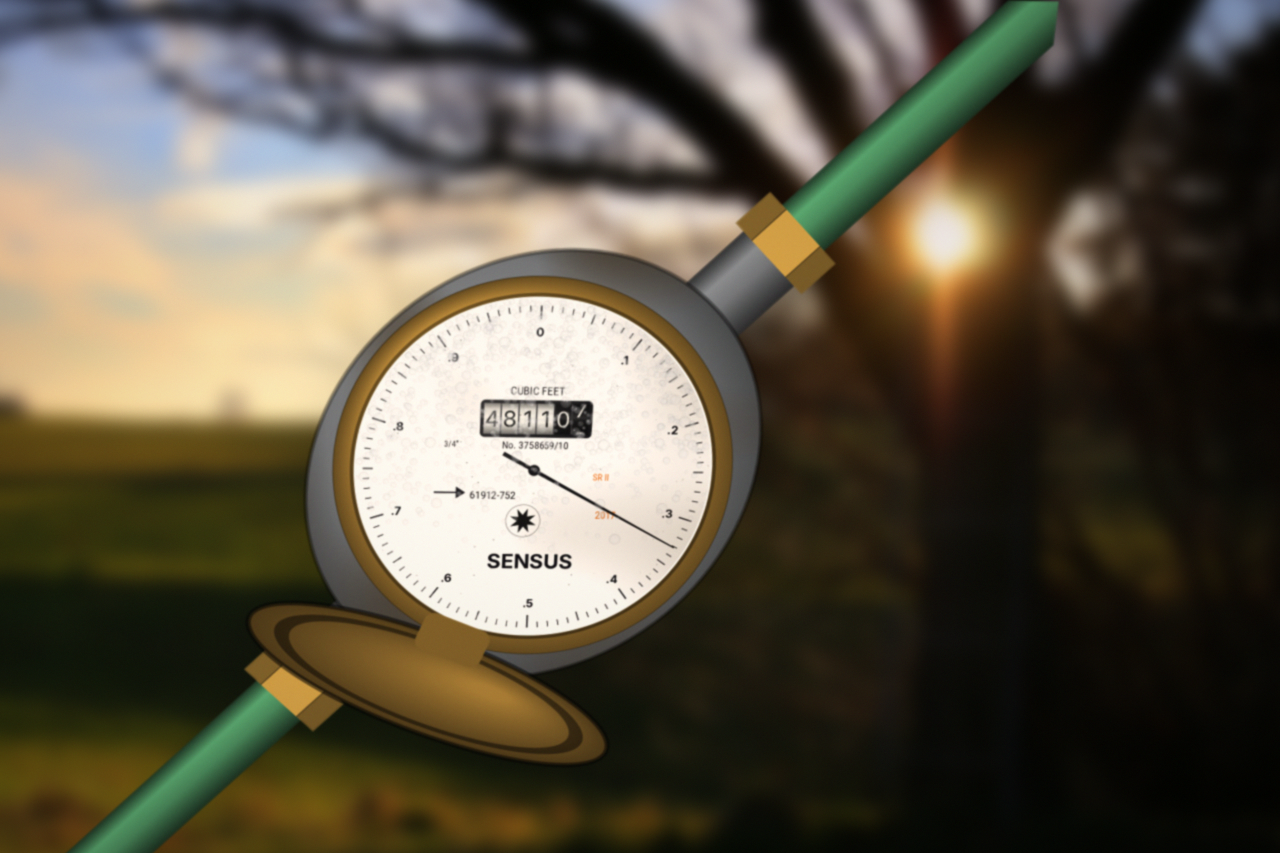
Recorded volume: 481107.33 ft³
